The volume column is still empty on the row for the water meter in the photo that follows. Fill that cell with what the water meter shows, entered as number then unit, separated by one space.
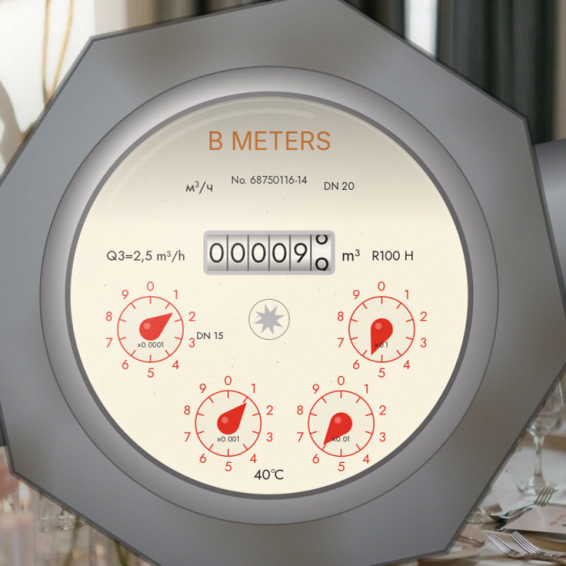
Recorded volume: 98.5611 m³
